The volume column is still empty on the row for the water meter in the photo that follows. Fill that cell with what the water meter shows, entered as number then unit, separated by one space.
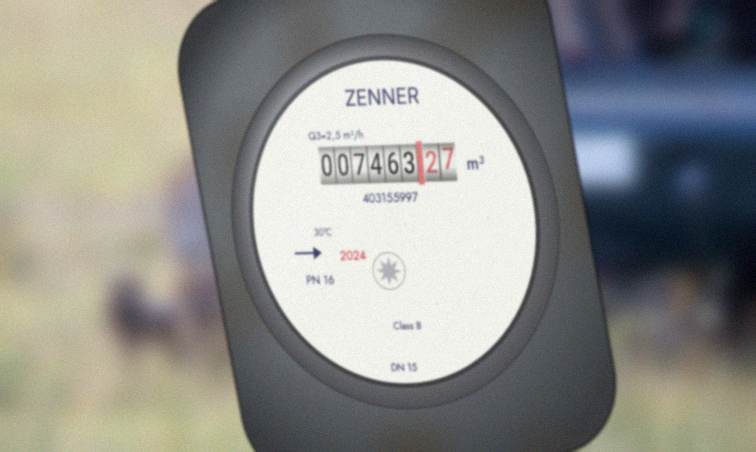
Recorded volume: 7463.27 m³
